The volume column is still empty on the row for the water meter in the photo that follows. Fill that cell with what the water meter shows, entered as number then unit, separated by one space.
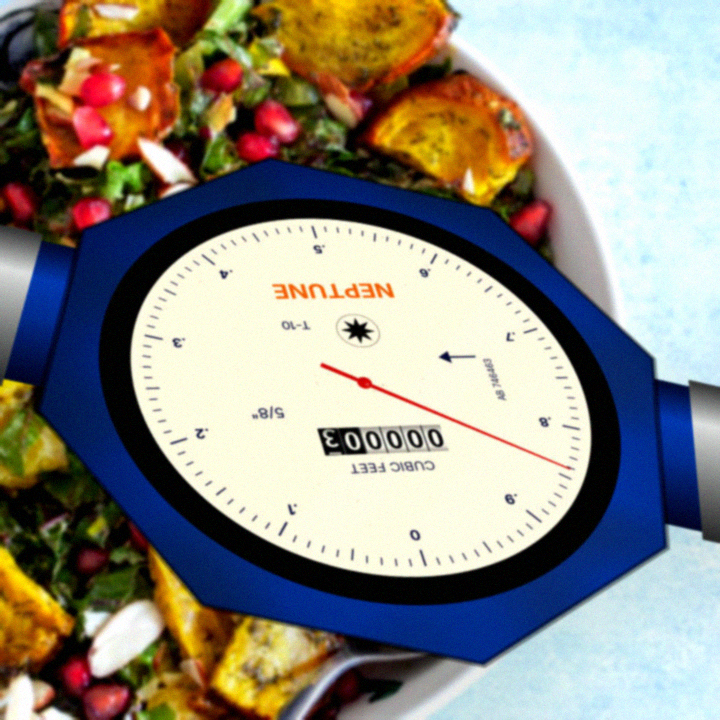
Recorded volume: 2.84 ft³
